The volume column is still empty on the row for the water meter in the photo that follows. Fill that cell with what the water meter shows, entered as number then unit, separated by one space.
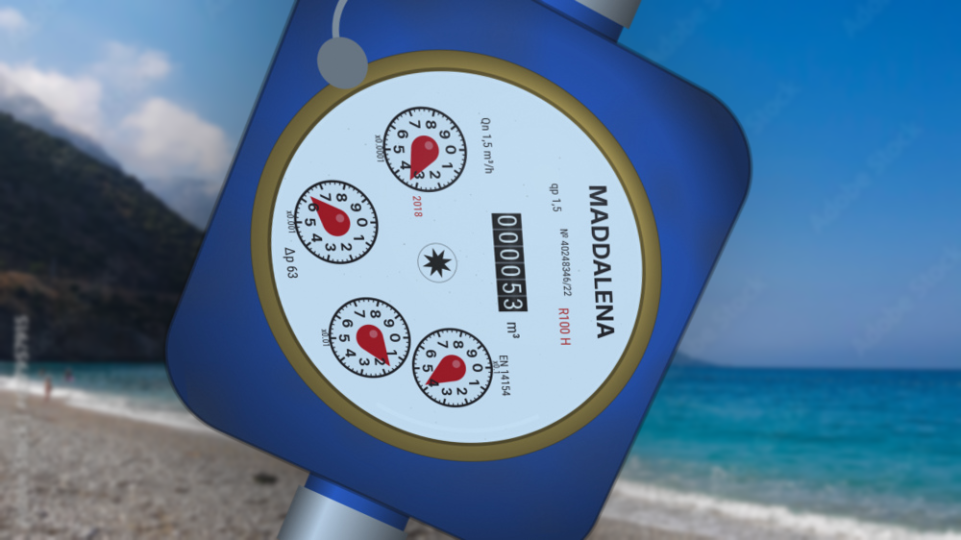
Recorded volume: 53.4163 m³
